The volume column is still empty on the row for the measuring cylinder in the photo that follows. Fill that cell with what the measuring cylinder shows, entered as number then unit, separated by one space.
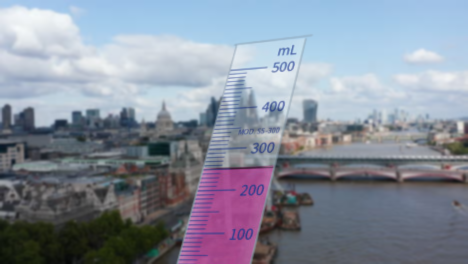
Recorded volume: 250 mL
